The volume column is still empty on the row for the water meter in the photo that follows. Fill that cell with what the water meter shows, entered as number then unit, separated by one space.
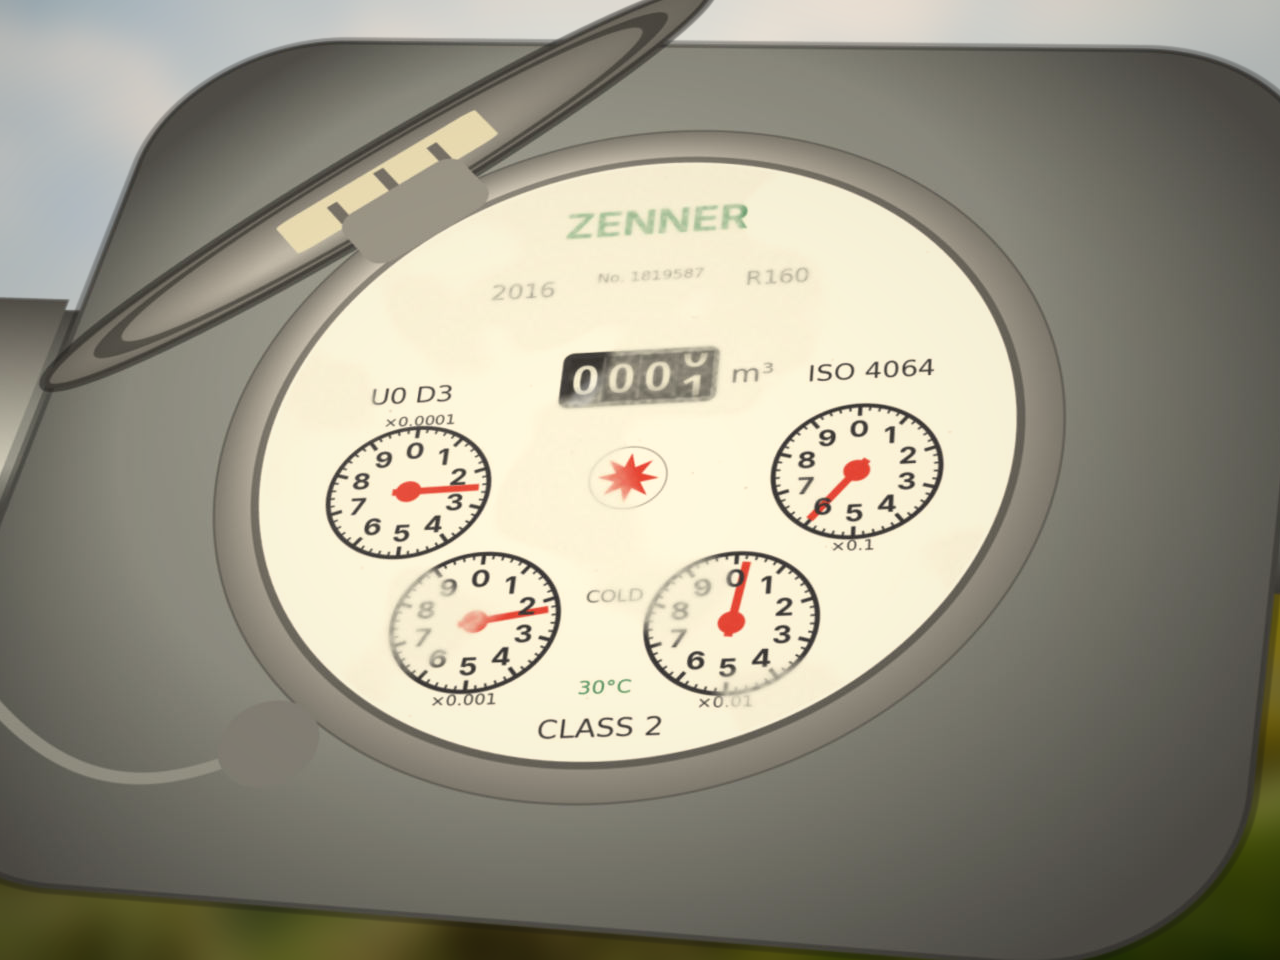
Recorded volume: 0.6022 m³
